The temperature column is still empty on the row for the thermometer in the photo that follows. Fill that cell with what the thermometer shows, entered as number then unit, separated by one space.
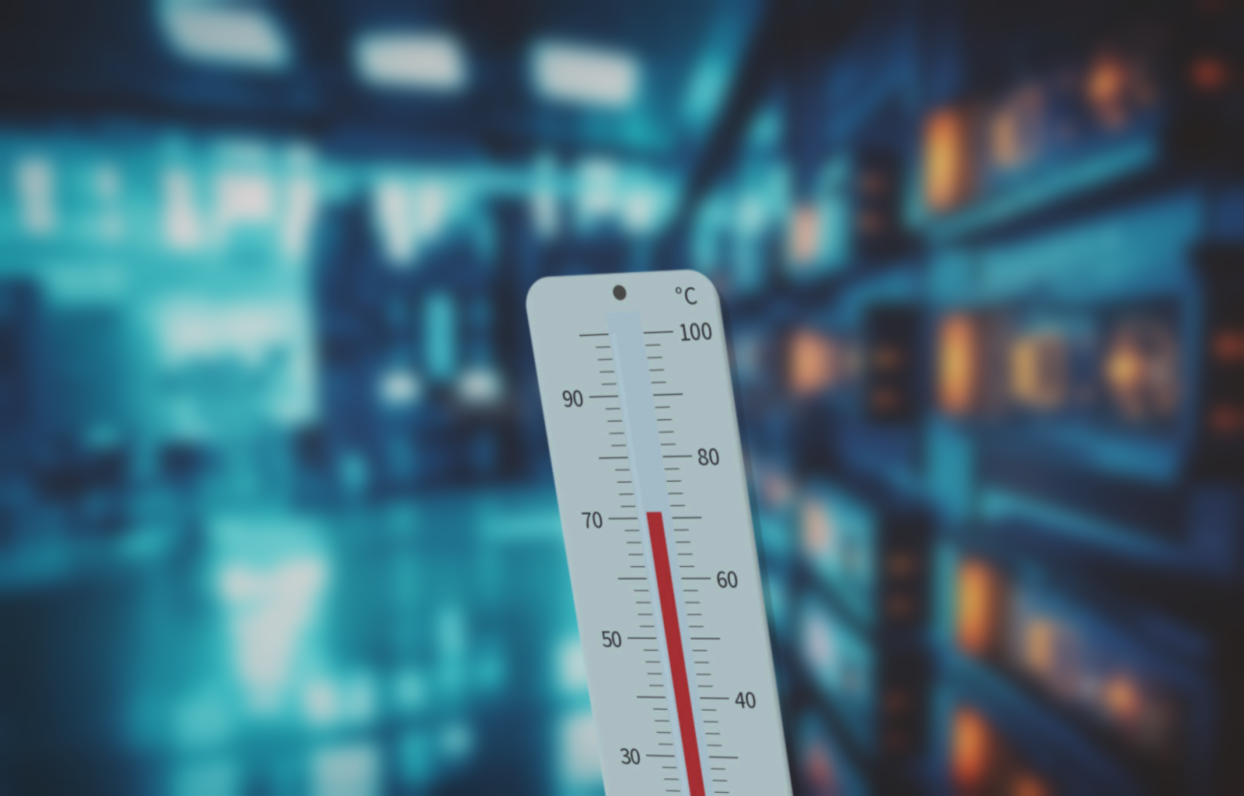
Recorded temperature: 71 °C
